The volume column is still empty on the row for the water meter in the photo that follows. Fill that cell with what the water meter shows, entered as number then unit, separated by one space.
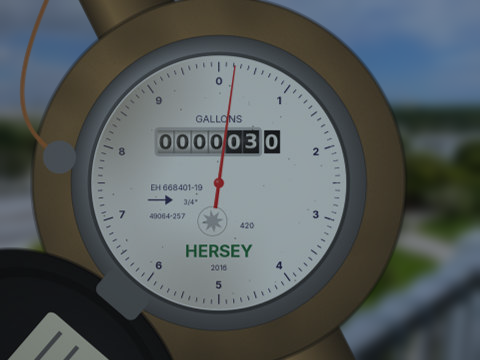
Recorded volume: 30.2 gal
